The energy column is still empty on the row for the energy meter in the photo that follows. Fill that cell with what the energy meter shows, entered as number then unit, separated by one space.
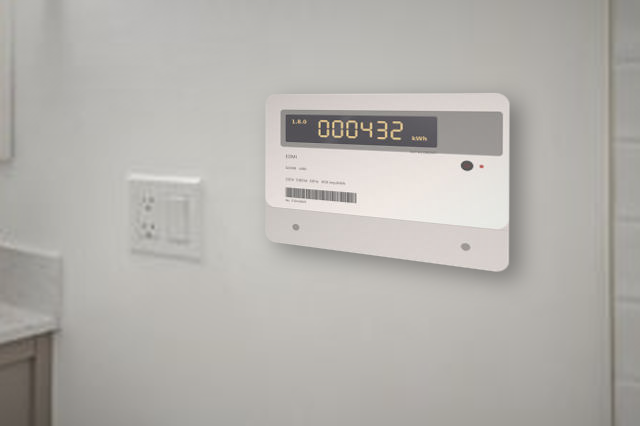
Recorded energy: 432 kWh
